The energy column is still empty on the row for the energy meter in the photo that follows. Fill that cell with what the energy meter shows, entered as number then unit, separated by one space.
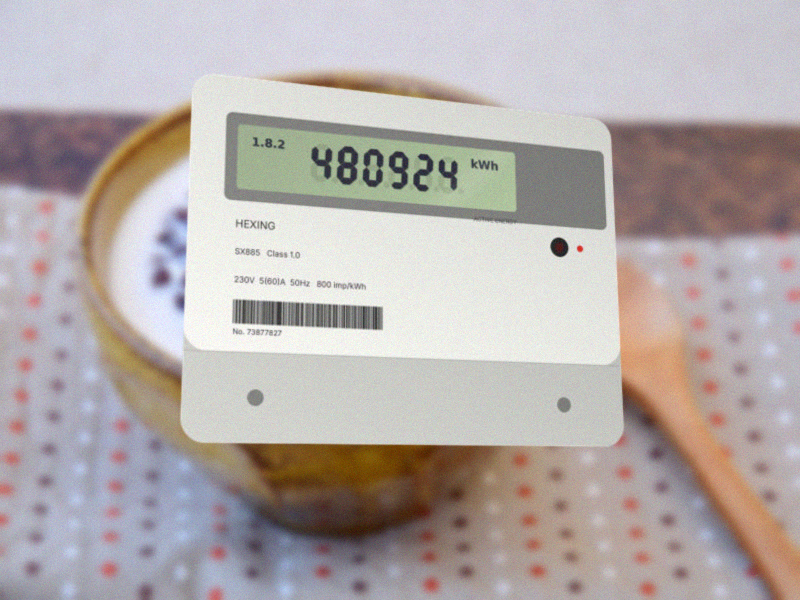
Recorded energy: 480924 kWh
